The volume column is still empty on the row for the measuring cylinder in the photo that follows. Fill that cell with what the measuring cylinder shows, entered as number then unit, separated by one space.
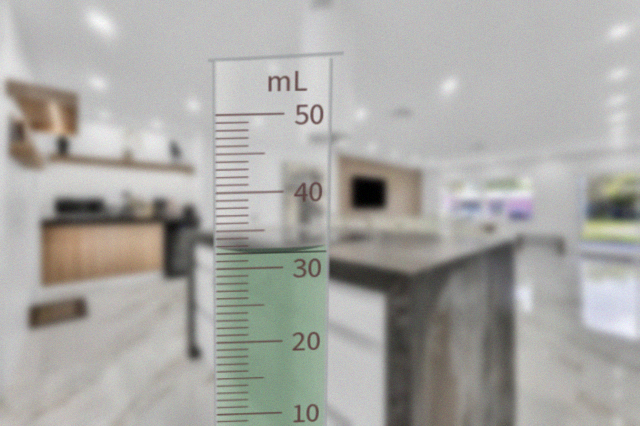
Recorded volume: 32 mL
